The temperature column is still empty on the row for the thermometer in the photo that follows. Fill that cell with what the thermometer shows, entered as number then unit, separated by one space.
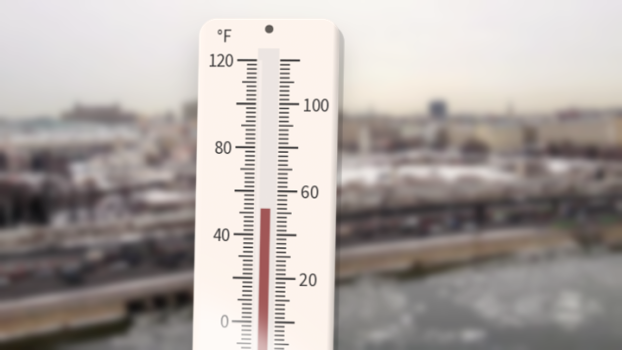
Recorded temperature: 52 °F
